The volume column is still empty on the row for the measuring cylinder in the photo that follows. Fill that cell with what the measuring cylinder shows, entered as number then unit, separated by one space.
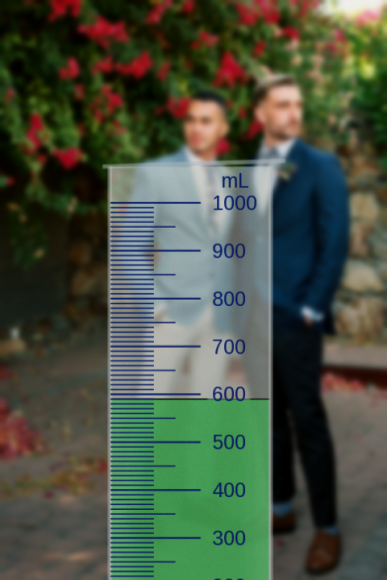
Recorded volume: 590 mL
